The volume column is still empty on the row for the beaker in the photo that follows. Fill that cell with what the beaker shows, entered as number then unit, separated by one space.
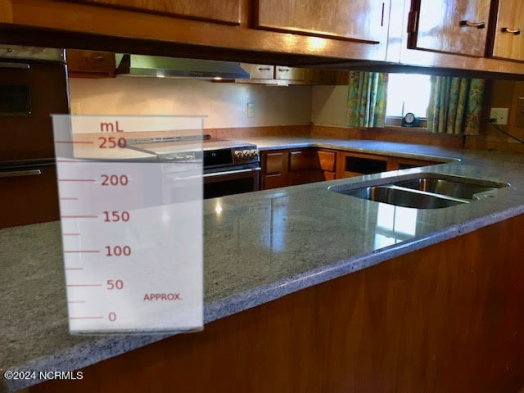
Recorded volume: 225 mL
